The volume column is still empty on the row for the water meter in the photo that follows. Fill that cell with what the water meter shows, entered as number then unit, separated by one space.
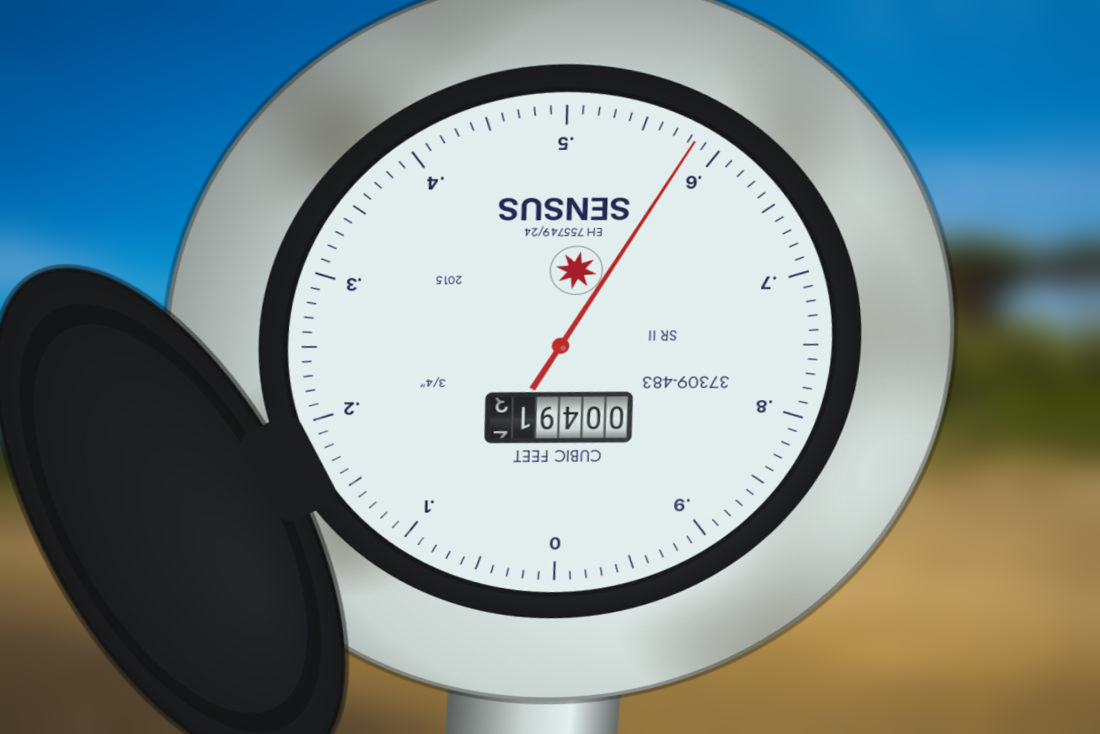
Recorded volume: 4912.58 ft³
